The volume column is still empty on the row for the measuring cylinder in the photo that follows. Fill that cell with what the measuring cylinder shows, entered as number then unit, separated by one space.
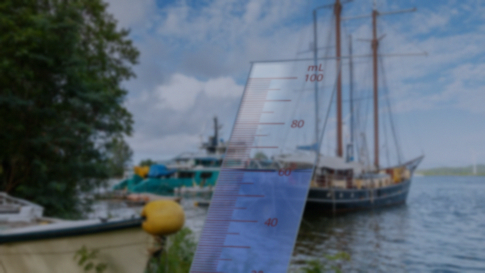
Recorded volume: 60 mL
